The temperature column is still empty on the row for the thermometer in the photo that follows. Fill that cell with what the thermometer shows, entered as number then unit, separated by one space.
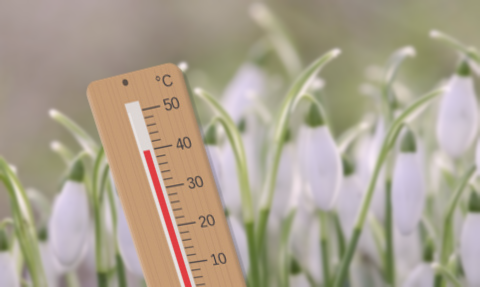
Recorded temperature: 40 °C
